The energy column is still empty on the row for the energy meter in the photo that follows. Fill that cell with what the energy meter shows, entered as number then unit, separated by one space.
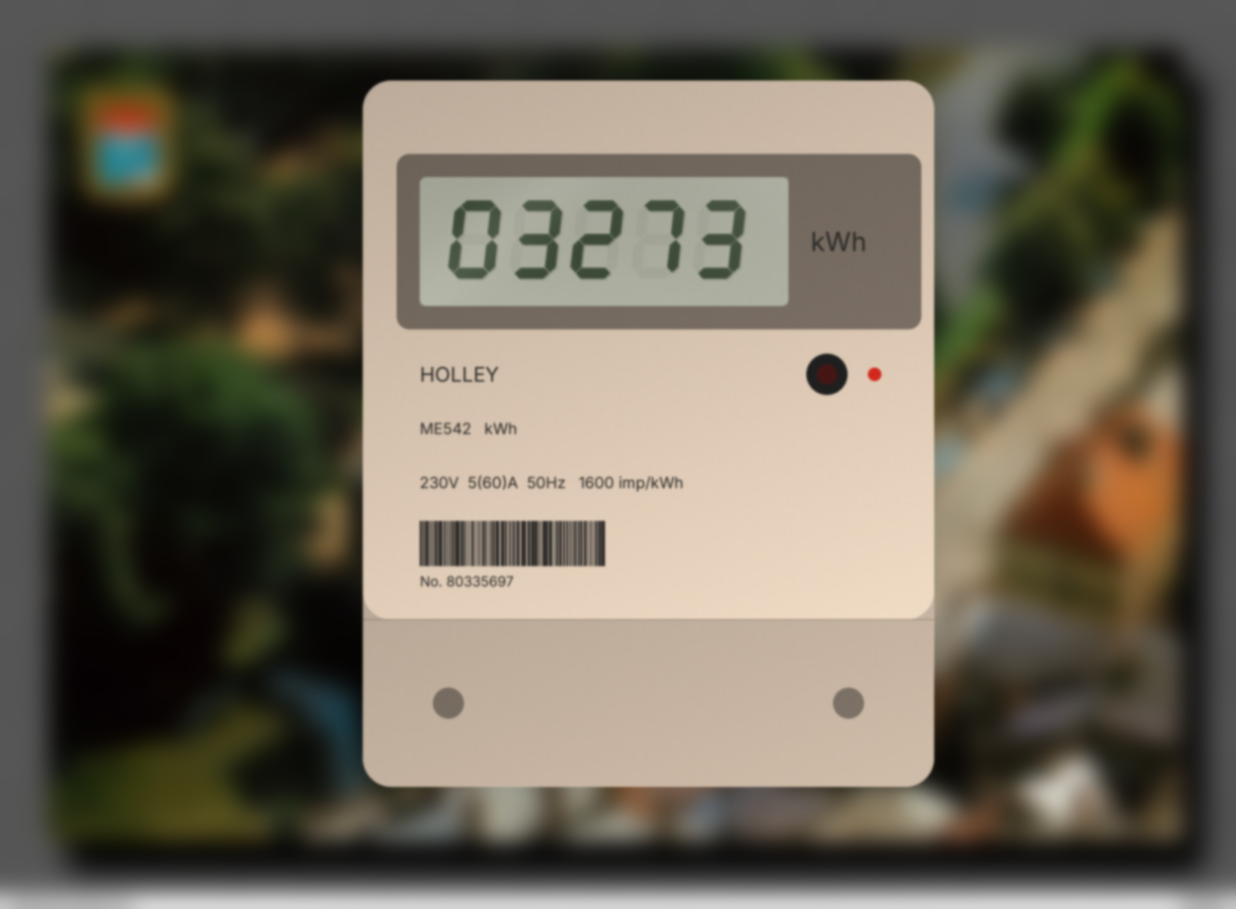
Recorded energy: 3273 kWh
